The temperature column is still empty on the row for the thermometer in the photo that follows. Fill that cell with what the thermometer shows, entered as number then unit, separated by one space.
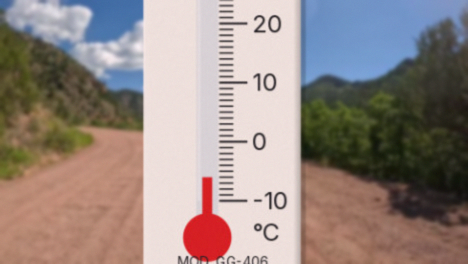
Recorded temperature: -6 °C
